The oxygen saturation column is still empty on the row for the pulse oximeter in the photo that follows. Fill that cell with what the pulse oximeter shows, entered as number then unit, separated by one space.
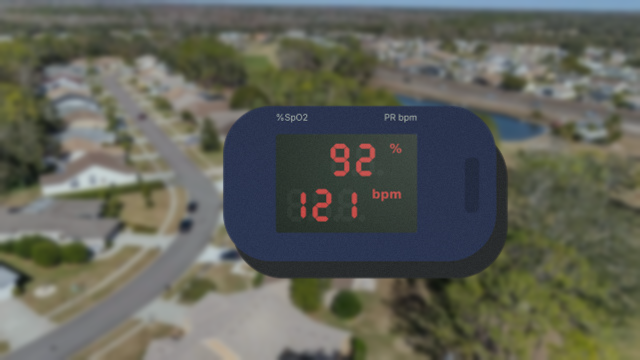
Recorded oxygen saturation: 92 %
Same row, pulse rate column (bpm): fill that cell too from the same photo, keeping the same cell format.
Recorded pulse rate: 121 bpm
